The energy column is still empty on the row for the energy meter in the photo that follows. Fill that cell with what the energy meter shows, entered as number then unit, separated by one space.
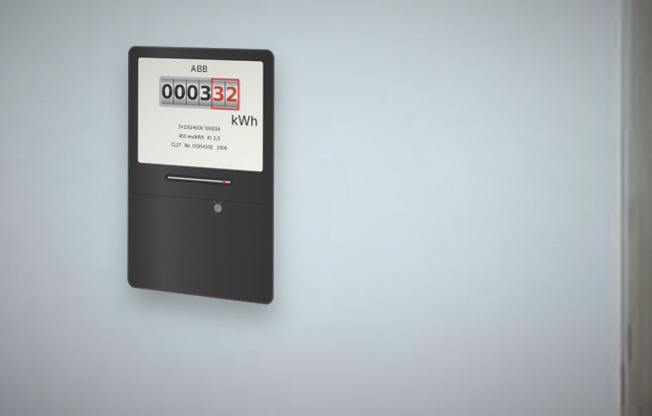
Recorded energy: 3.32 kWh
